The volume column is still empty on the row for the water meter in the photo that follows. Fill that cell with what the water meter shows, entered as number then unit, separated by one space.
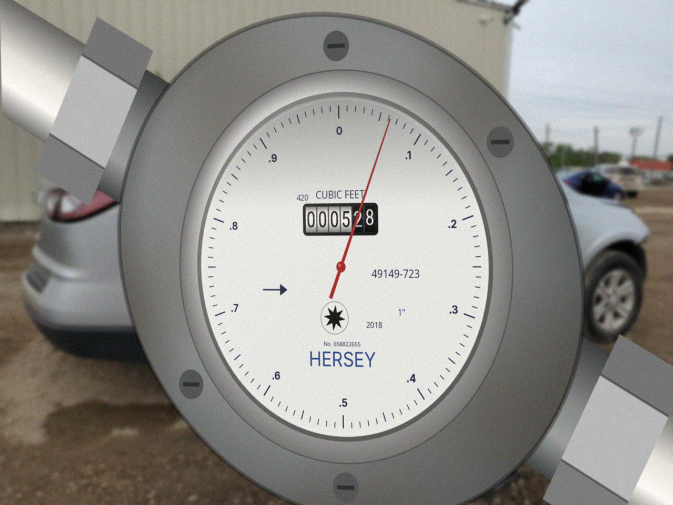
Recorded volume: 528.06 ft³
